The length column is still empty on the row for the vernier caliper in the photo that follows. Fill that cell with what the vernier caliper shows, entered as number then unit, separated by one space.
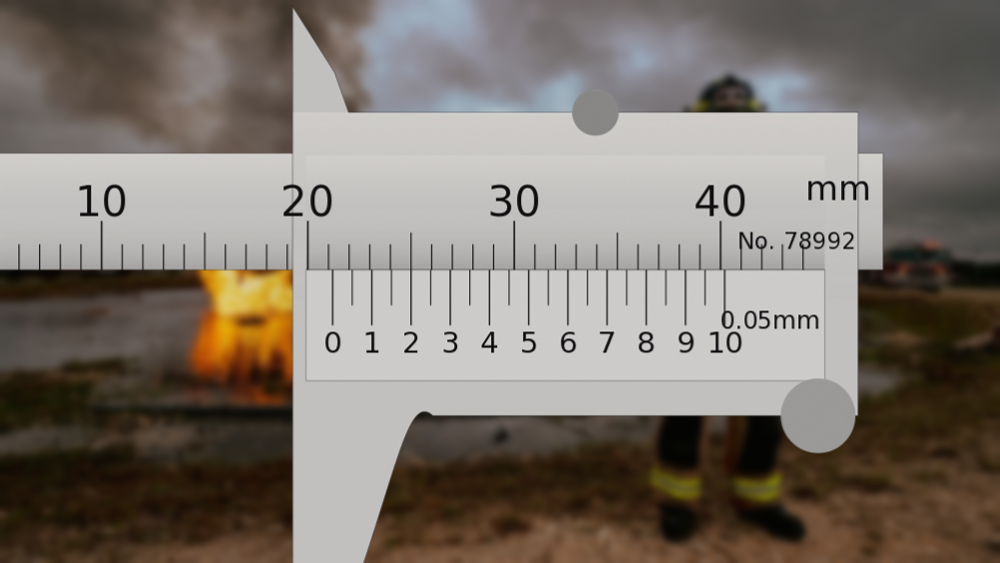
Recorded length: 21.2 mm
